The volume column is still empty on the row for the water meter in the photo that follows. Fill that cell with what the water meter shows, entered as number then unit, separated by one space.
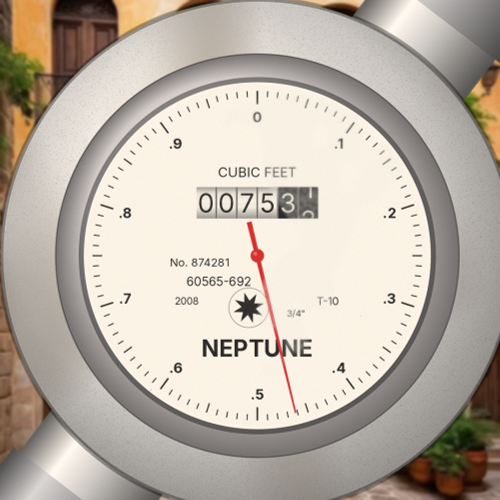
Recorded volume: 7531.46 ft³
